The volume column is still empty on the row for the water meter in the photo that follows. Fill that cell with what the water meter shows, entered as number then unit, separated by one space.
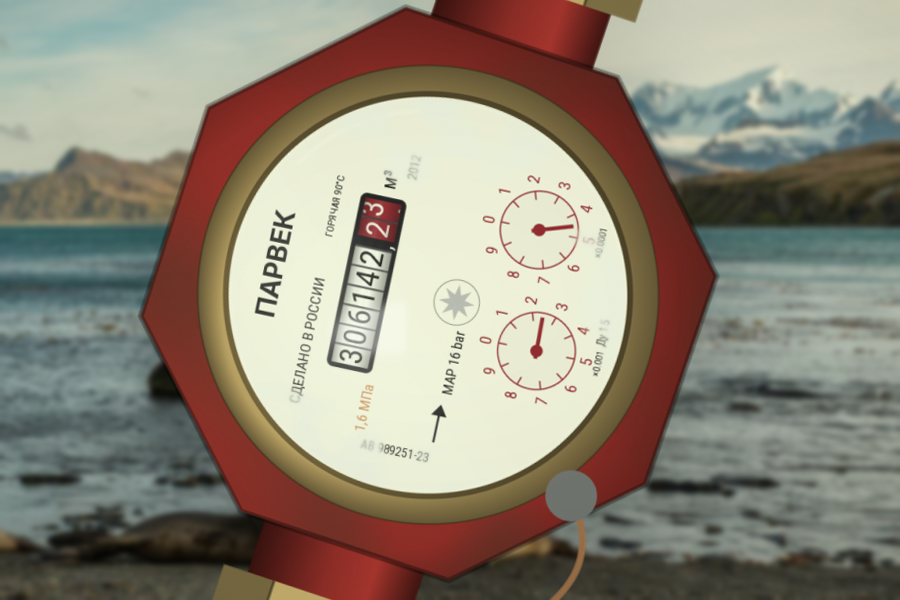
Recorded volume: 306142.2324 m³
